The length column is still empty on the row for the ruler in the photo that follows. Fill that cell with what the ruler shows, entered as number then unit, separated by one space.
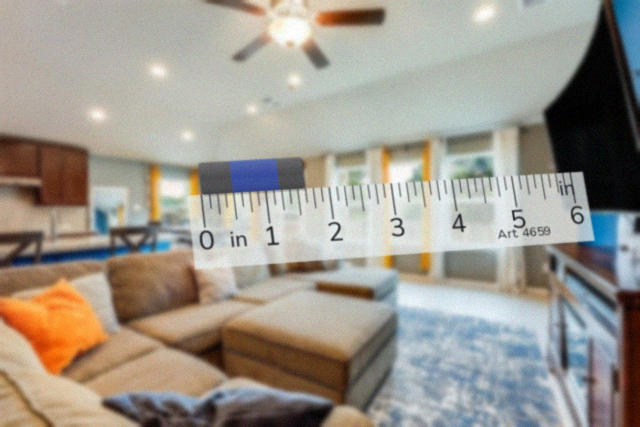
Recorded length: 1.625 in
